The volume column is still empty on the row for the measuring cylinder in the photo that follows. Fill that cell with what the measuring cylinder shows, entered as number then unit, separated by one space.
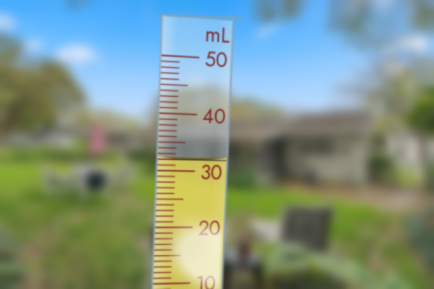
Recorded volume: 32 mL
